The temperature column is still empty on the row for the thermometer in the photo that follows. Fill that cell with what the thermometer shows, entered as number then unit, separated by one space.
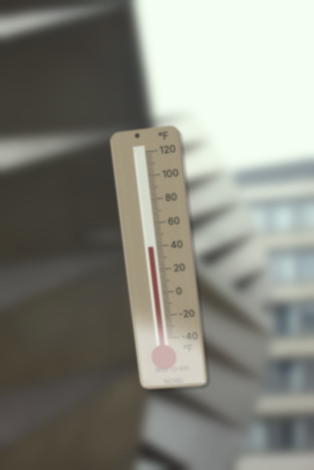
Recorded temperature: 40 °F
